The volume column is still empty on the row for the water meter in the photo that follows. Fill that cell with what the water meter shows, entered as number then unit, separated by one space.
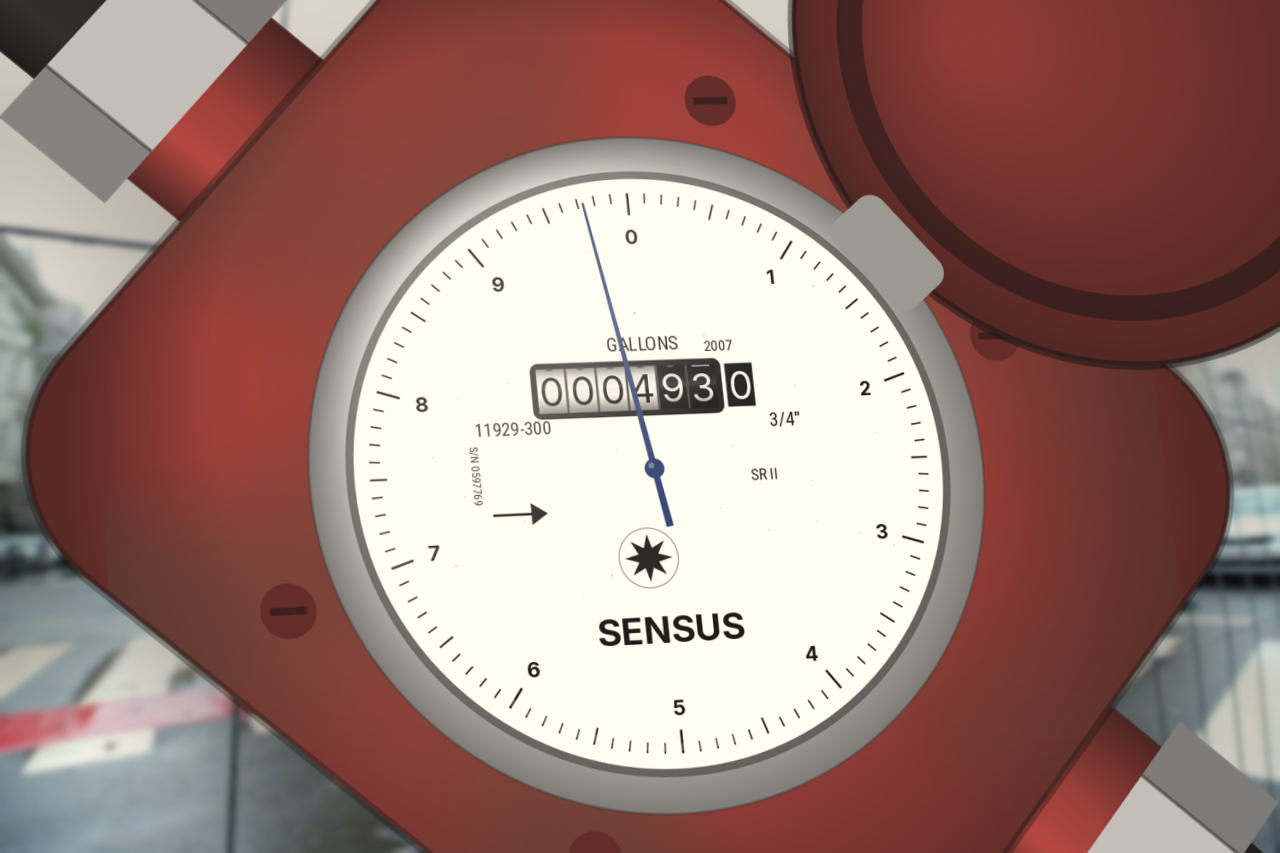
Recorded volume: 4929.7 gal
